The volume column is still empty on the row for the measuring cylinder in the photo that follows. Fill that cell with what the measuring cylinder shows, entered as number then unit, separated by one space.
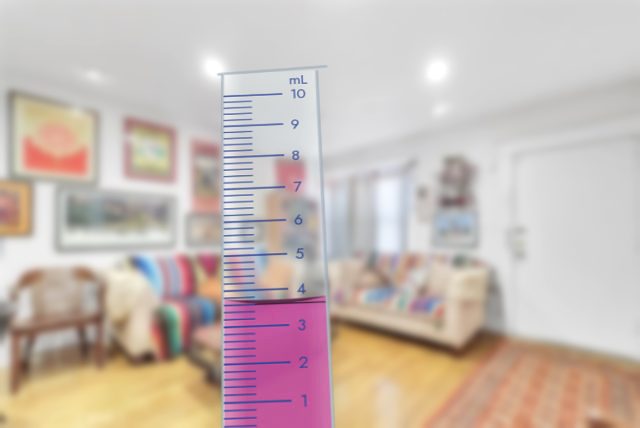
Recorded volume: 3.6 mL
